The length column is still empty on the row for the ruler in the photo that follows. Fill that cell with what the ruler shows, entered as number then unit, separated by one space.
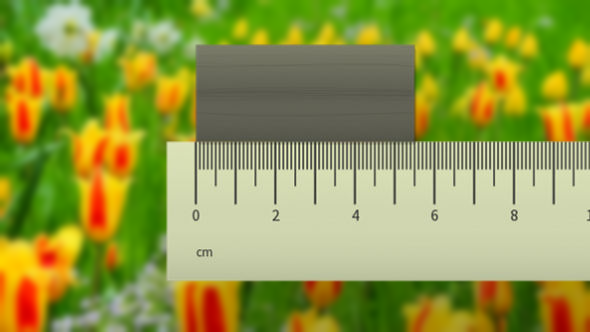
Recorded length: 5.5 cm
